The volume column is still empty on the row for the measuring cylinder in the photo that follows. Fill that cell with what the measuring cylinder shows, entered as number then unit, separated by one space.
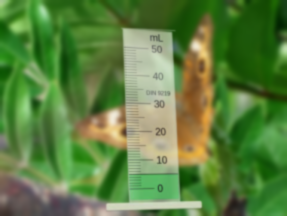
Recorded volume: 5 mL
